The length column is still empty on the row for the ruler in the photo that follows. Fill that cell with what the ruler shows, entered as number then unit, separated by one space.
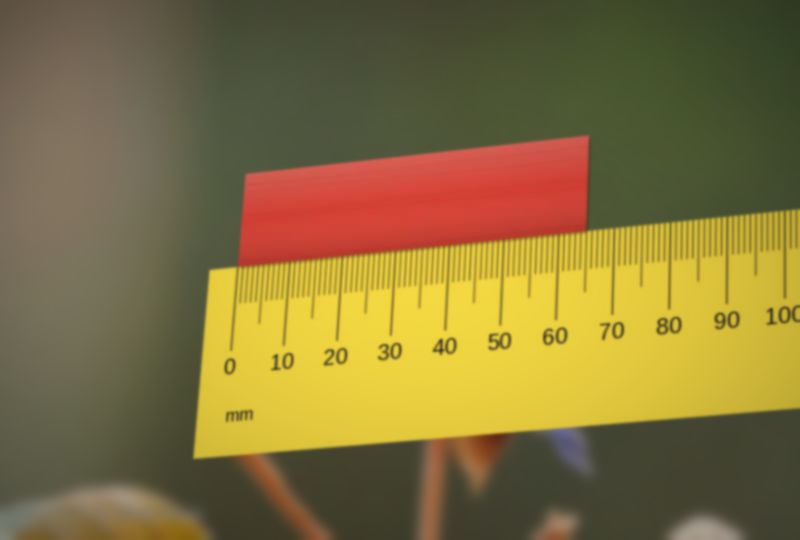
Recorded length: 65 mm
